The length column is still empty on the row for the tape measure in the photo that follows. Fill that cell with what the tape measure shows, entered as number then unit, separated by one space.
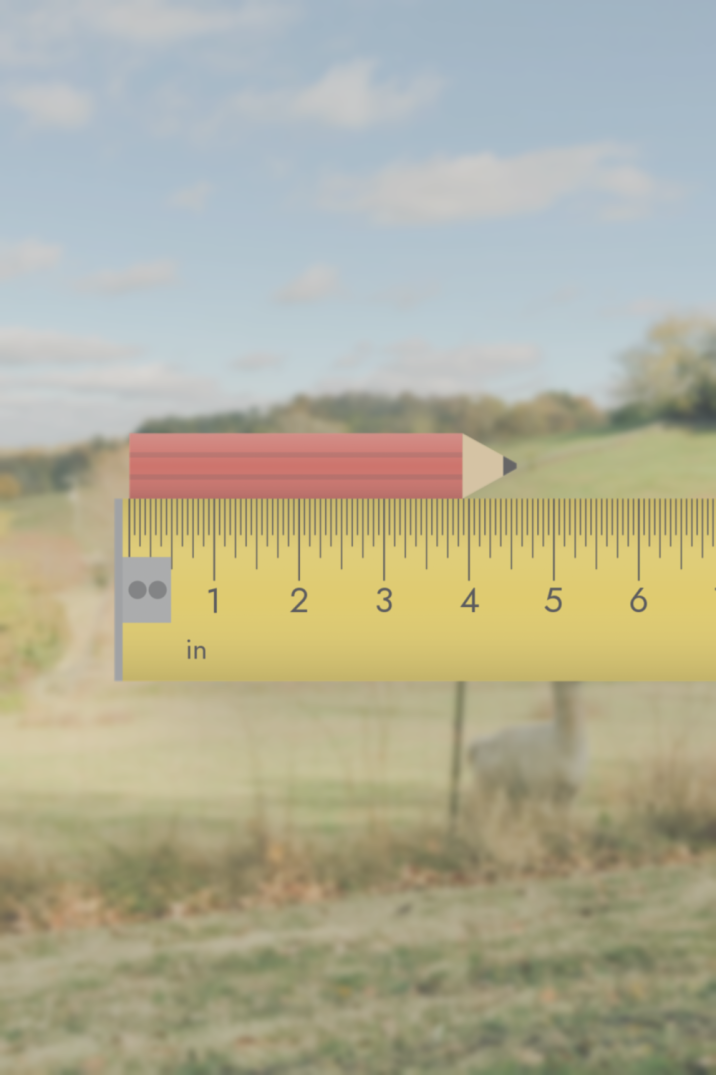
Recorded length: 4.5625 in
